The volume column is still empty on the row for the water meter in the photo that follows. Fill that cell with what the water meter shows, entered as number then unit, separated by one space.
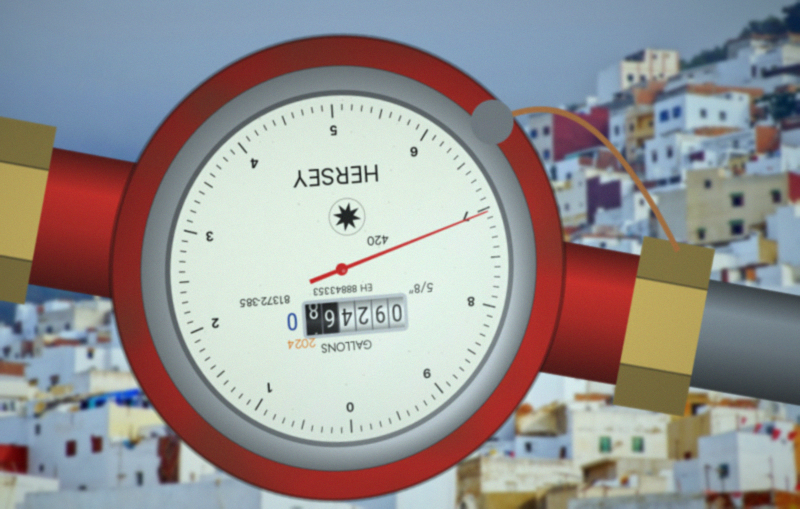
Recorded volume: 924677.0 gal
